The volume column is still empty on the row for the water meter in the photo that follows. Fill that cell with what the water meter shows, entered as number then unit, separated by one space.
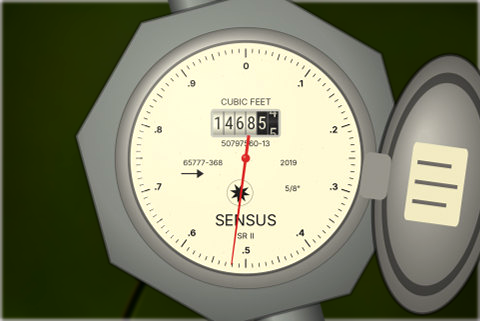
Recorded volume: 146854.52 ft³
